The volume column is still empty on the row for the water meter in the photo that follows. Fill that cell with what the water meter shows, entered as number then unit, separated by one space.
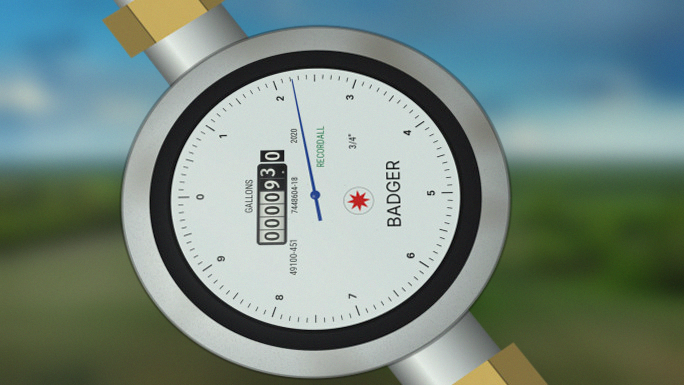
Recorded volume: 932.2 gal
